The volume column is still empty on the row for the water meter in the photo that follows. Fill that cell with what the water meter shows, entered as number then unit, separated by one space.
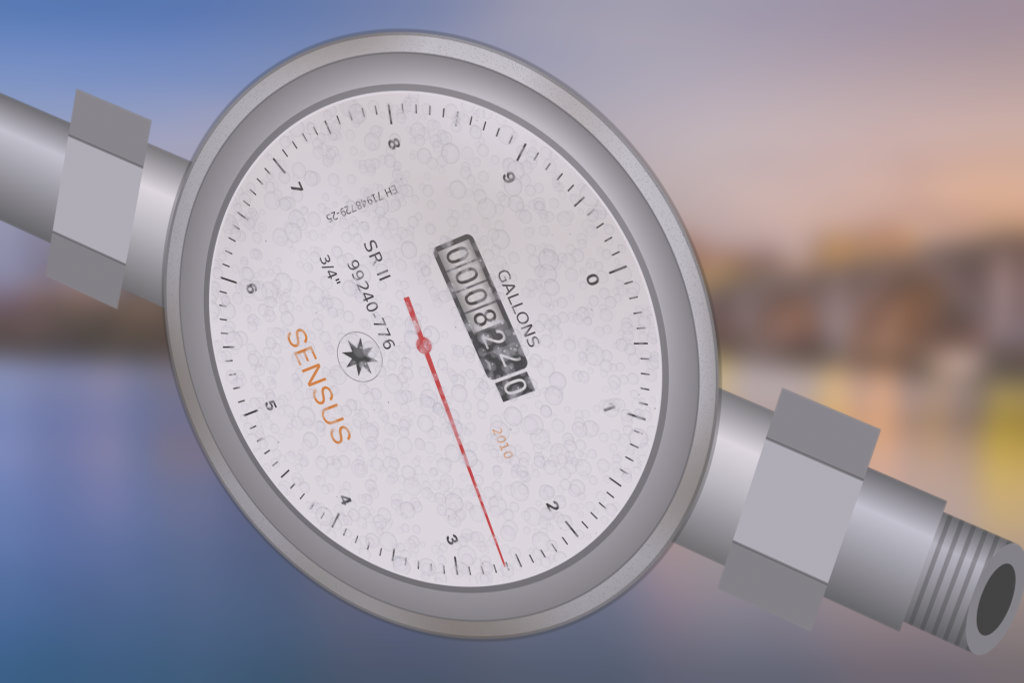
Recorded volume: 8222.6 gal
